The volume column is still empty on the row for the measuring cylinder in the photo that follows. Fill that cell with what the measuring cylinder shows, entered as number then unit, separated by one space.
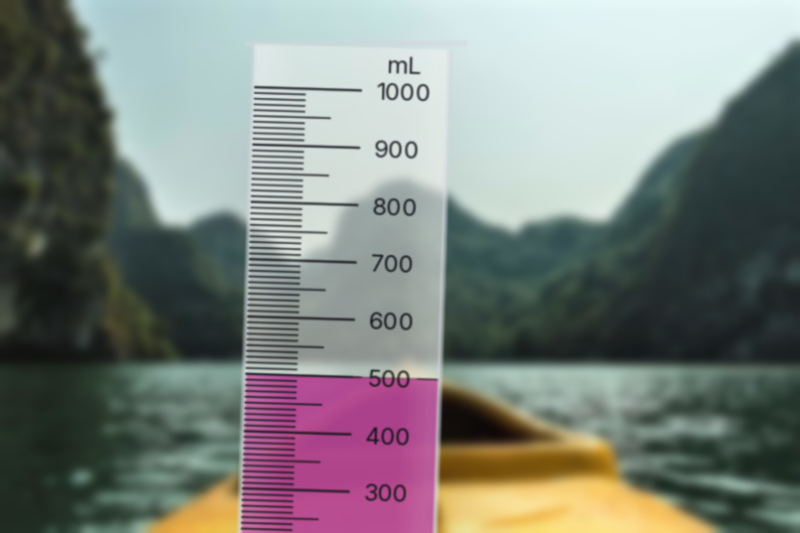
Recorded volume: 500 mL
